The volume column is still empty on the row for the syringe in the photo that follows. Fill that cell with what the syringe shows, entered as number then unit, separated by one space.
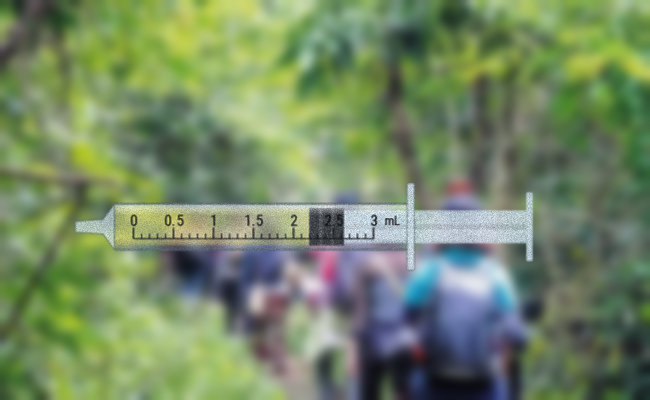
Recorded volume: 2.2 mL
